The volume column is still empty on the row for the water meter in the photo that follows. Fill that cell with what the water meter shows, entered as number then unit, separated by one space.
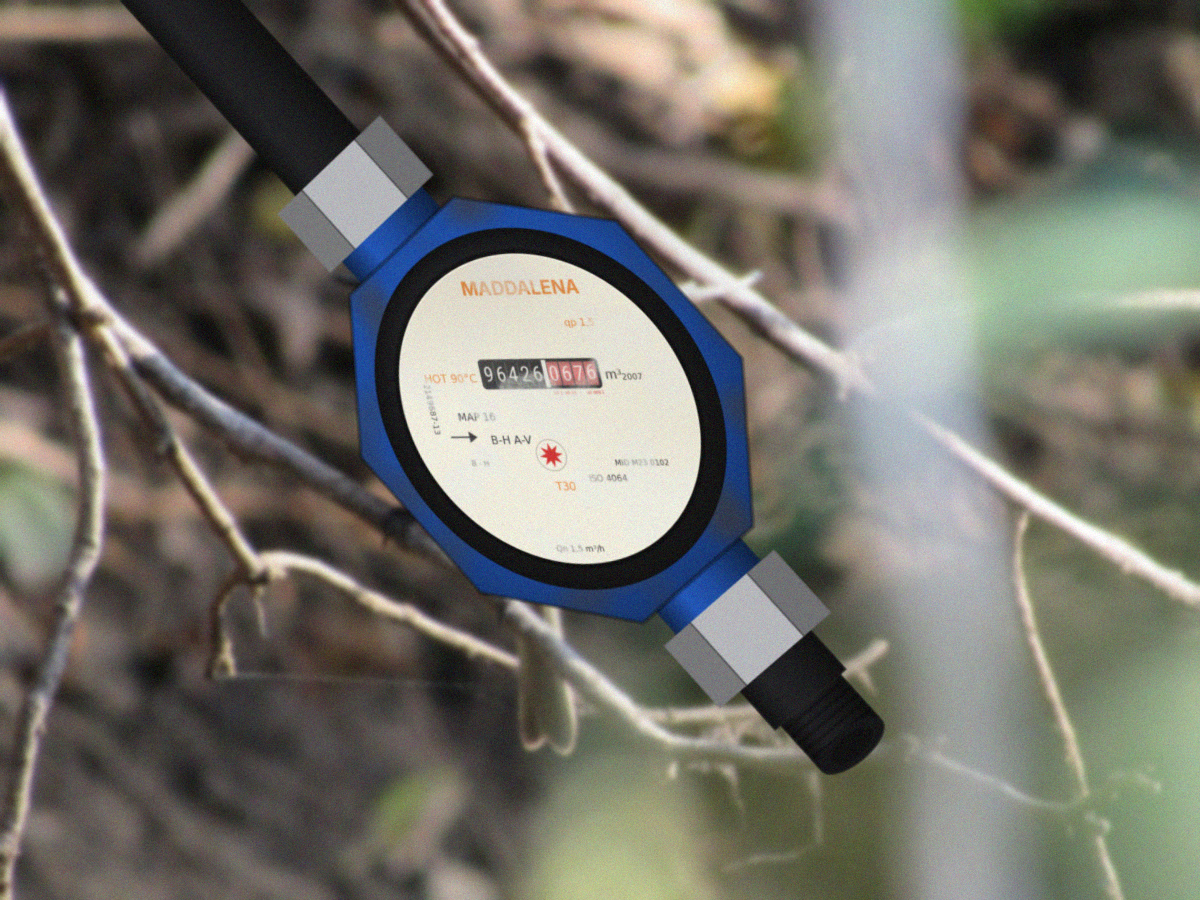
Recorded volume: 96426.0676 m³
